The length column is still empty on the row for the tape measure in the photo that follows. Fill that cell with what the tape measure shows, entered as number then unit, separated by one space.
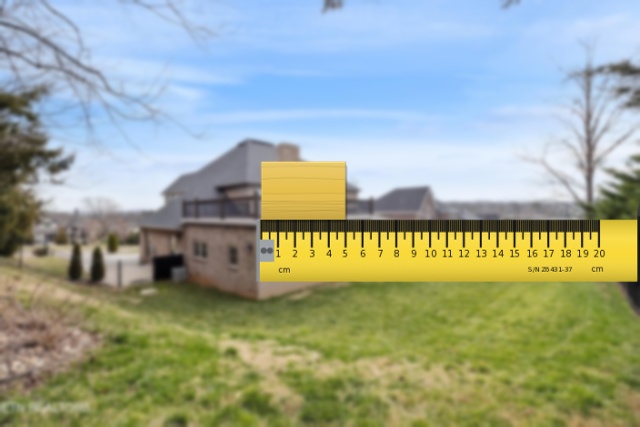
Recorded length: 5 cm
